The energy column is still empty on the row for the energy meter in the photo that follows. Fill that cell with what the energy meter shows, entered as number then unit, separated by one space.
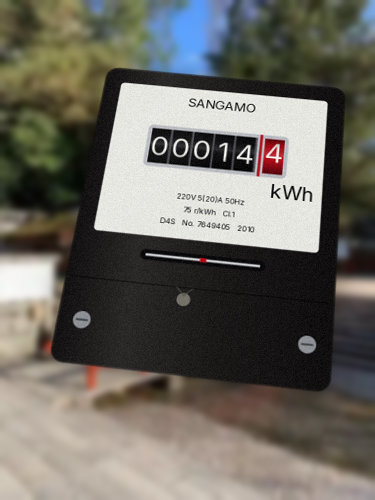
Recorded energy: 14.4 kWh
